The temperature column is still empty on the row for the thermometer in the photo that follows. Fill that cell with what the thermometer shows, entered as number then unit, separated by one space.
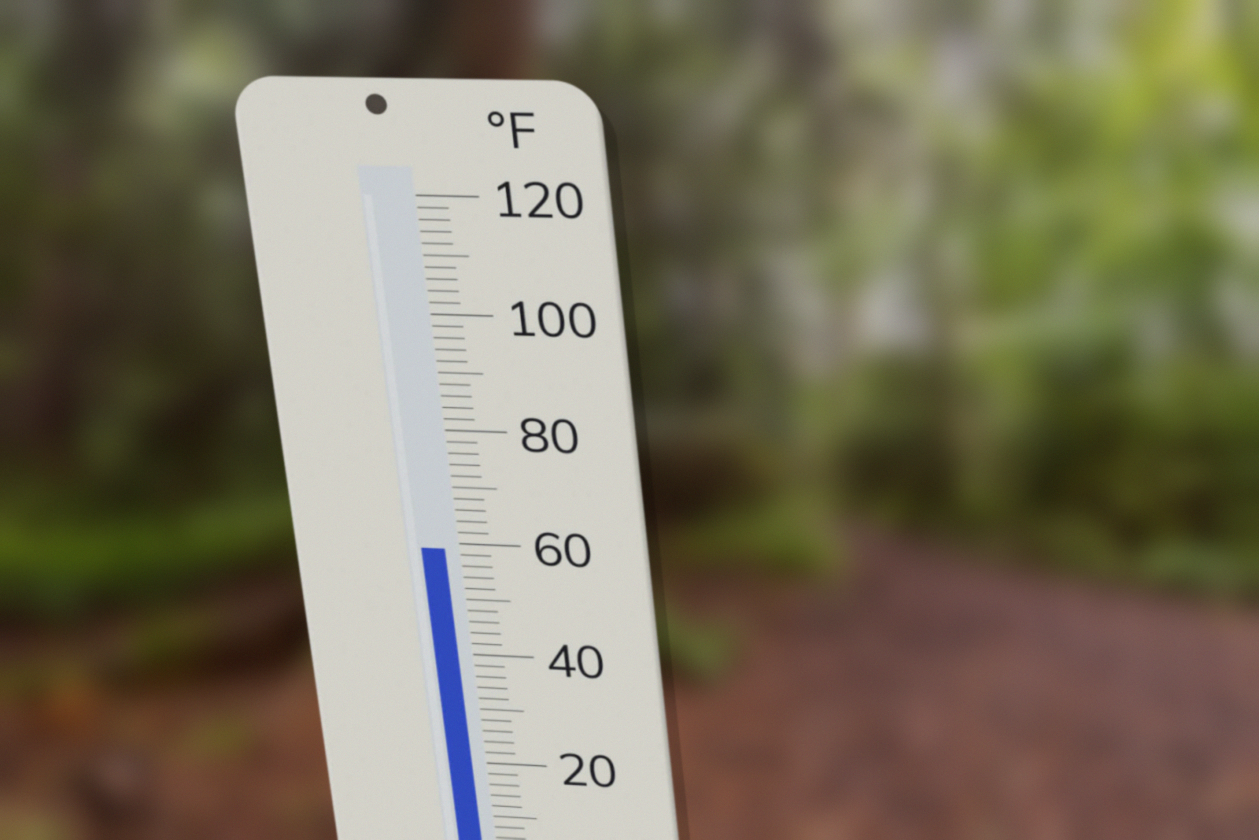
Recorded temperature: 59 °F
